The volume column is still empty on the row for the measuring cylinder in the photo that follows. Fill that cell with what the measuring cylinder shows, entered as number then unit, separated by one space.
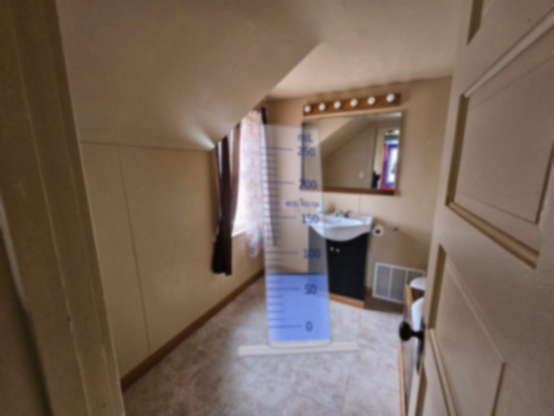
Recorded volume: 70 mL
